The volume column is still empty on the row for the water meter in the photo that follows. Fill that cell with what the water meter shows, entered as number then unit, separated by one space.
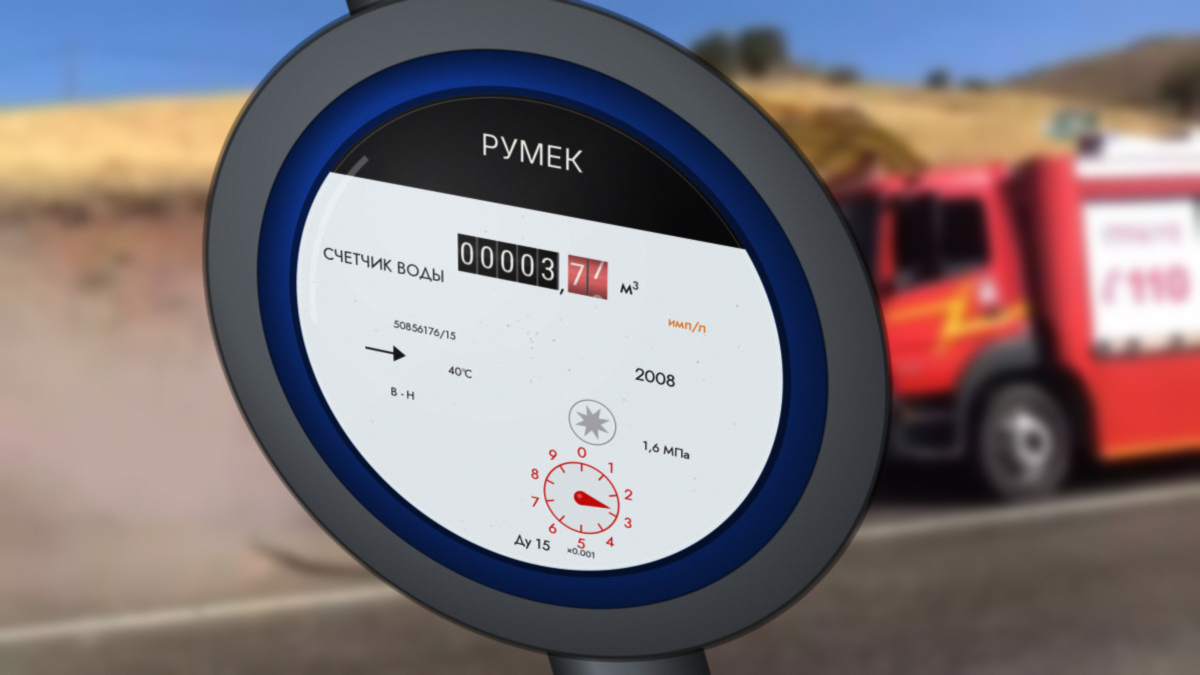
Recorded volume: 3.772 m³
